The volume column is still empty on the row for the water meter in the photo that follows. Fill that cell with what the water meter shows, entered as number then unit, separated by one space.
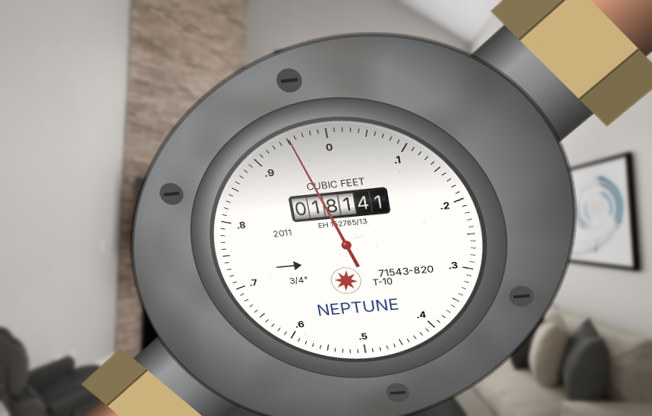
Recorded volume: 18140.95 ft³
